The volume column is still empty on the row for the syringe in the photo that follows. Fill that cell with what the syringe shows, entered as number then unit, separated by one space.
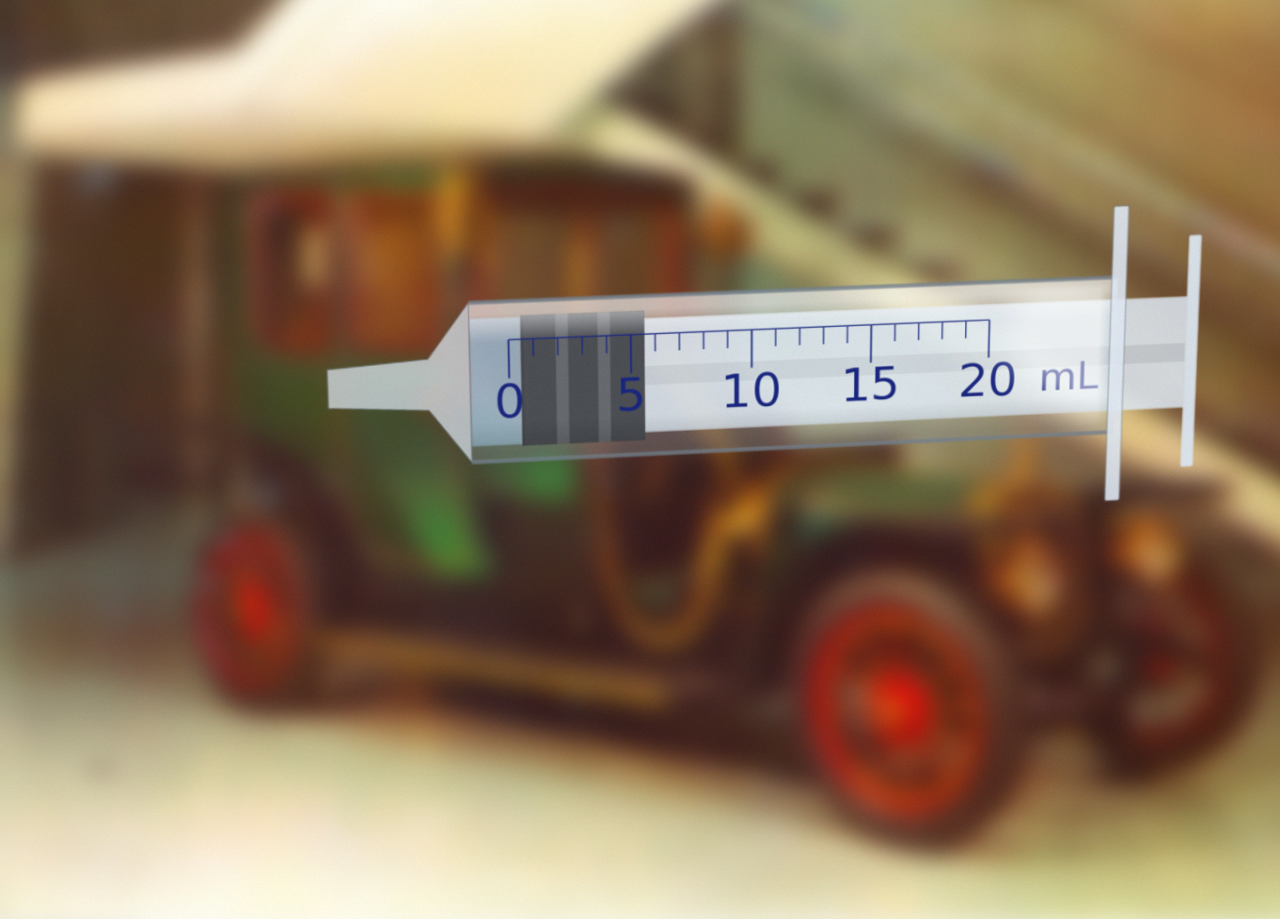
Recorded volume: 0.5 mL
